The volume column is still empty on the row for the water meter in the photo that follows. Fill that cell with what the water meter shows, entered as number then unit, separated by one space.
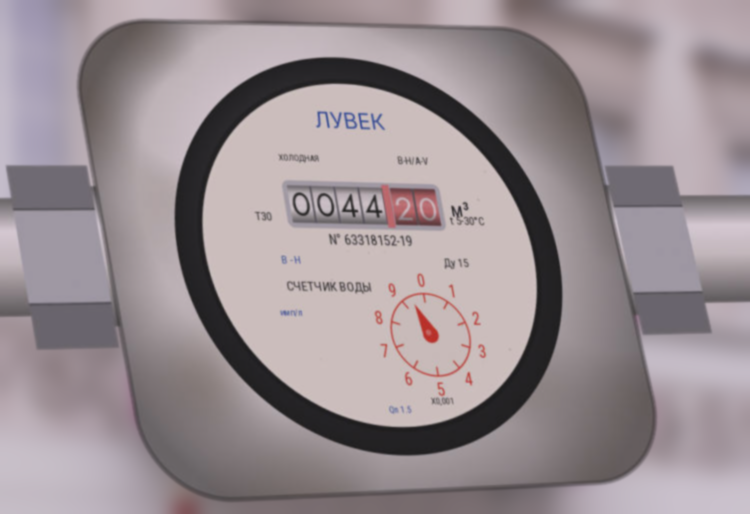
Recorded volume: 44.199 m³
